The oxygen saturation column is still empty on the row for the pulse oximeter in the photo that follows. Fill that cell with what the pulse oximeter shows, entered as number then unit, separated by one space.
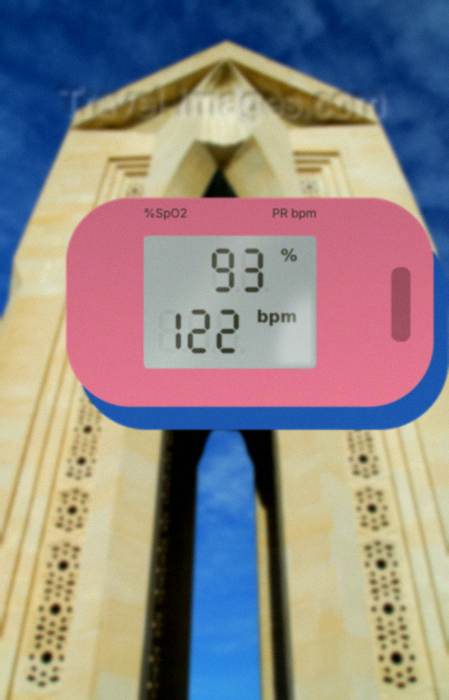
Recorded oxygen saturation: 93 %
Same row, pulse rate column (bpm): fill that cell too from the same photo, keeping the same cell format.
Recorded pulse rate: 122 bpm
